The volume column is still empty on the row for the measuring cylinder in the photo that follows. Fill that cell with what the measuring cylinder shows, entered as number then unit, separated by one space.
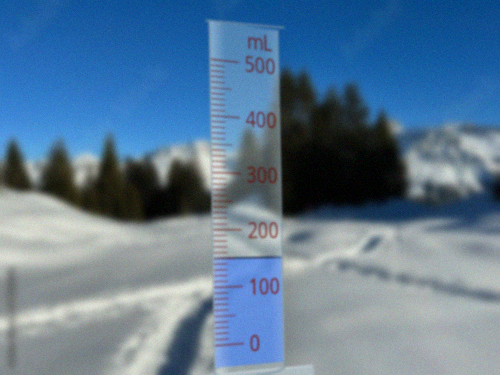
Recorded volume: 150 mL
